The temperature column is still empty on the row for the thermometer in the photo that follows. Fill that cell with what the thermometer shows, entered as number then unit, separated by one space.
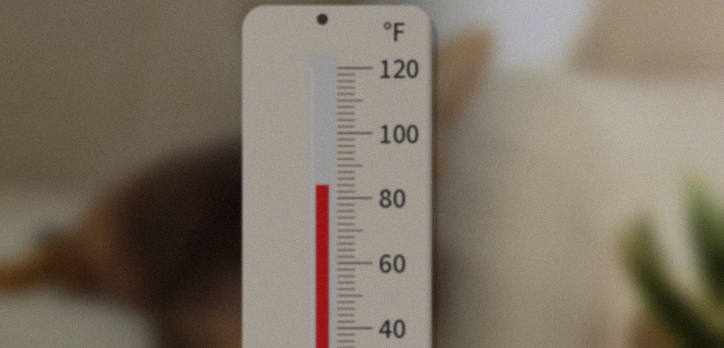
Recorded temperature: 84 °F
